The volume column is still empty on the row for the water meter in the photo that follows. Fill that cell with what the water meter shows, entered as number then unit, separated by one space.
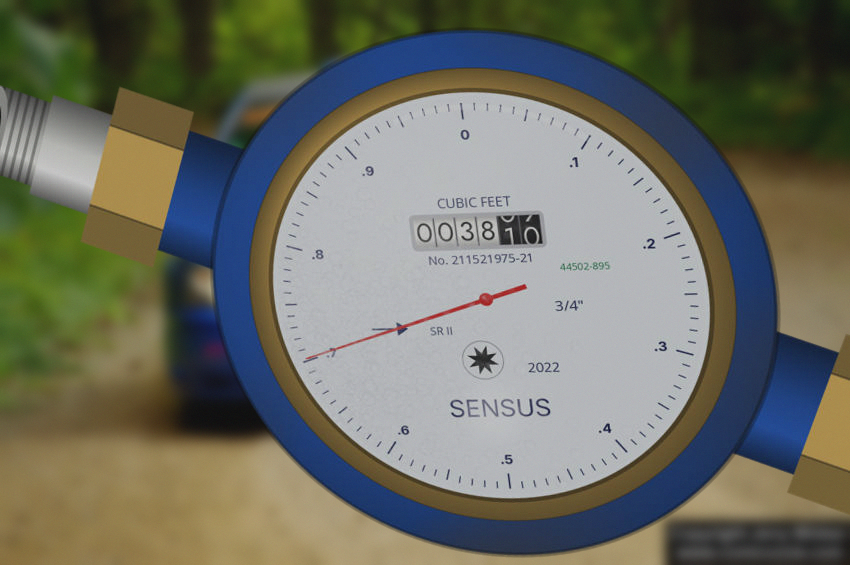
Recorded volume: 3809.70 ft³
